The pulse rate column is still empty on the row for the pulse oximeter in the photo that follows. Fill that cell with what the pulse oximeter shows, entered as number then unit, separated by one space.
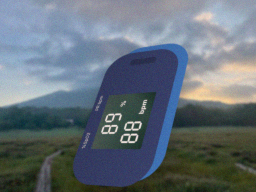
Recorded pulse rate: 88 bpm
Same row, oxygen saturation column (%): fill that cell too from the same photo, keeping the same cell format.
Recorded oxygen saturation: 89 %
